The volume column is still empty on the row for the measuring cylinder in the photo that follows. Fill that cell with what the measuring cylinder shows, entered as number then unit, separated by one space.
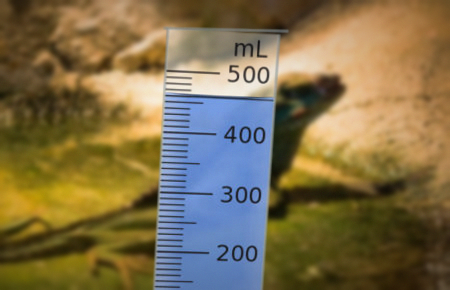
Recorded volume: 460 mL
